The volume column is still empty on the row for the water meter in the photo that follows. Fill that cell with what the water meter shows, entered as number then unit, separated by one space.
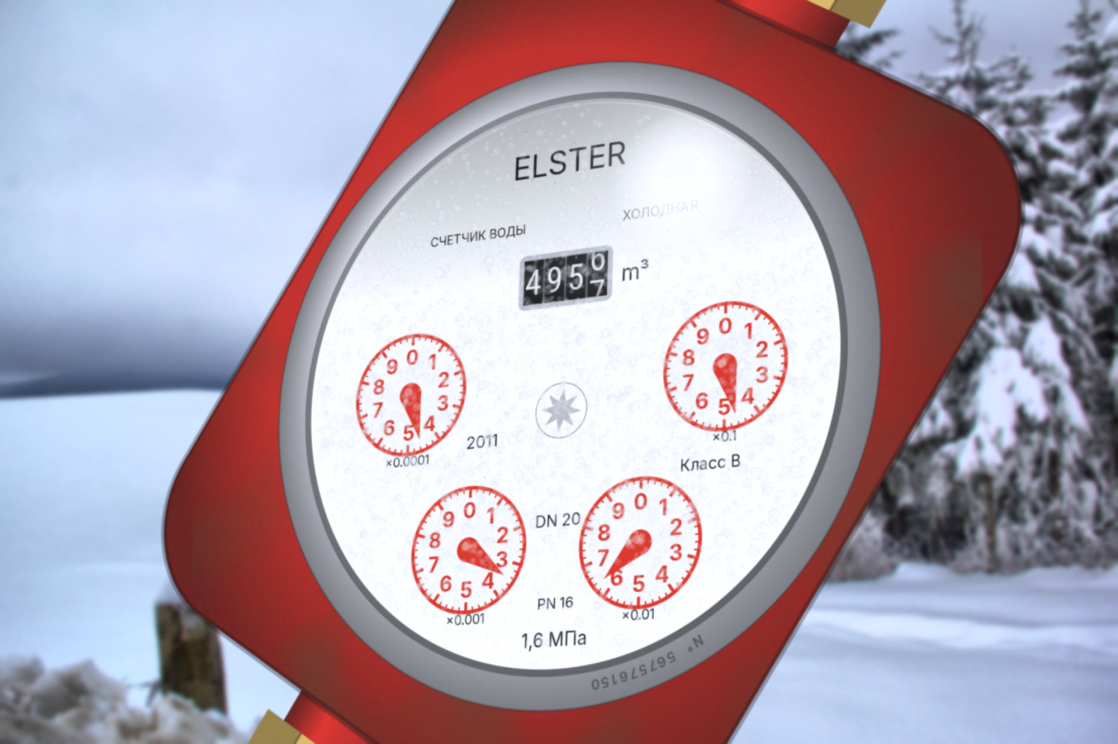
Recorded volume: 4956.4634 m³
